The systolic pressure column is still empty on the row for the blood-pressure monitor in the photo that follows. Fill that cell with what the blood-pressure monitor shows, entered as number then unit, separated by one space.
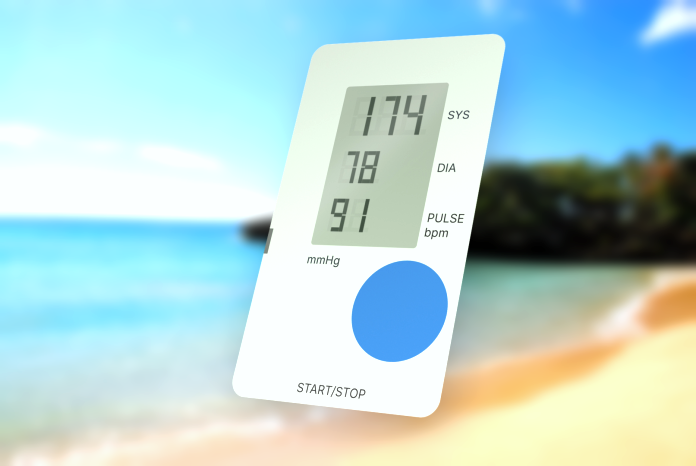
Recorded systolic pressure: 174 mmHg
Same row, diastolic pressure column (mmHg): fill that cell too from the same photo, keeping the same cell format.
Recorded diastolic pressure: 78 mmHg
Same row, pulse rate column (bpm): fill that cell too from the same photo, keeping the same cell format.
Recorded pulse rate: 91 bpm
